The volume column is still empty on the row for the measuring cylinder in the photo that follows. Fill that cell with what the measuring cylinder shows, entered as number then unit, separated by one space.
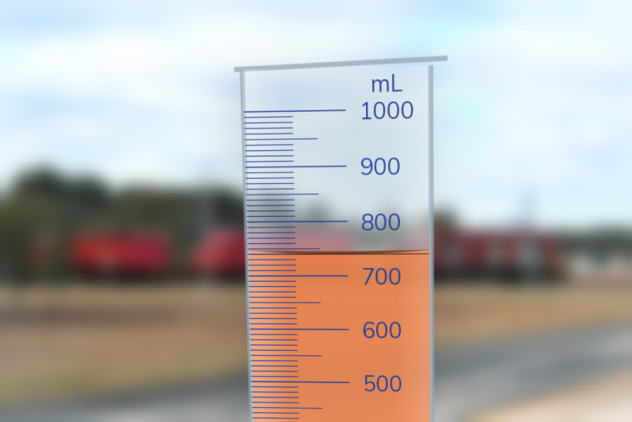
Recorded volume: 740 mL
